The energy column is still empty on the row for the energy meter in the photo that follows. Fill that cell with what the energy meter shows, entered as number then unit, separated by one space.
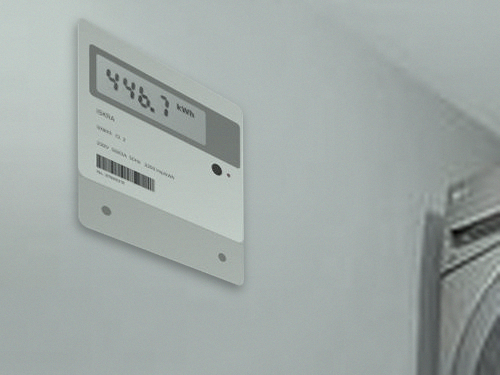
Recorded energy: 446.7 kWh
